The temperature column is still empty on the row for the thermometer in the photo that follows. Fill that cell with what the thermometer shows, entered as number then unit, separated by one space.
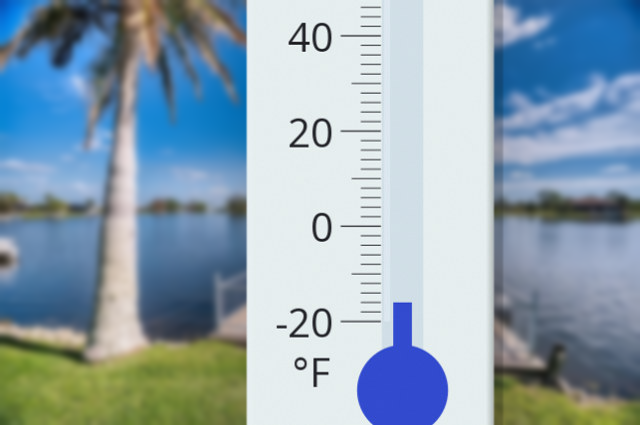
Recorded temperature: -16 °F
